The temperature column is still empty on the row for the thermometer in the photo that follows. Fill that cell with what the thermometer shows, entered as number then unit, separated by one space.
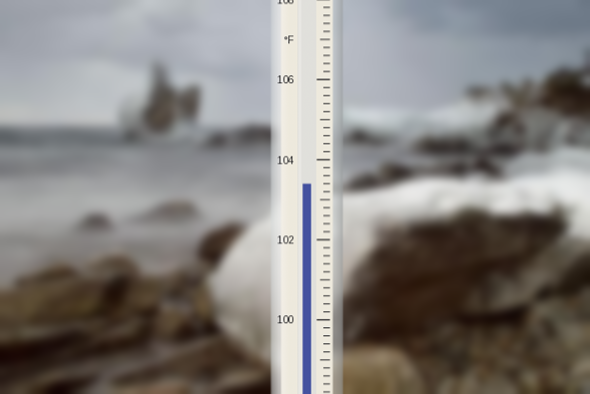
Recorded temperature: 103.4 °F
